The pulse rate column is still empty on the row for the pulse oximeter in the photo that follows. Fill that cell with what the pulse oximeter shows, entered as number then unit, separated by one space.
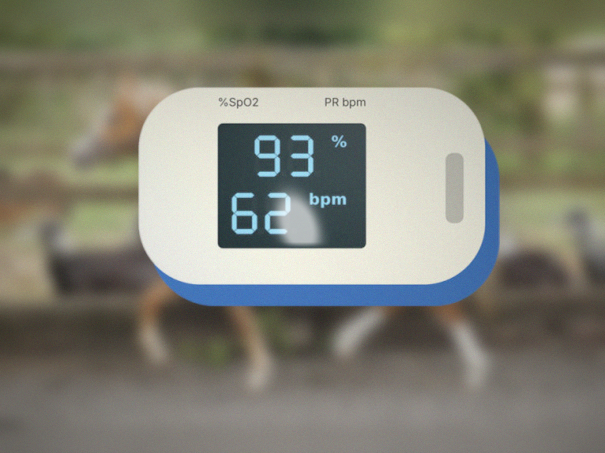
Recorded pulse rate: 62 bpm
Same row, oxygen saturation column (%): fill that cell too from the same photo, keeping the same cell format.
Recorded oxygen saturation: 93 %
